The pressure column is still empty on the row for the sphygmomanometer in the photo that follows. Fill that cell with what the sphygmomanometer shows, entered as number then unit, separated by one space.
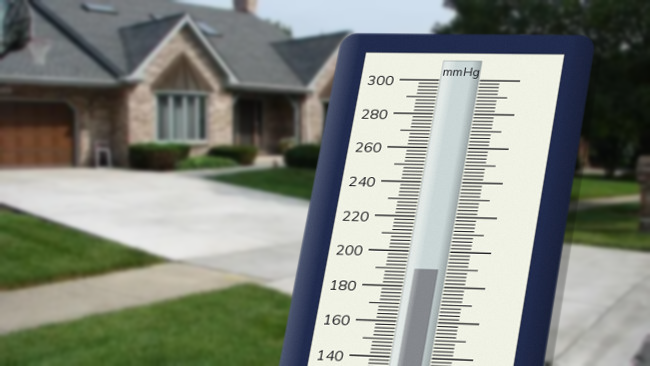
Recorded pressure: 190 mmHg
